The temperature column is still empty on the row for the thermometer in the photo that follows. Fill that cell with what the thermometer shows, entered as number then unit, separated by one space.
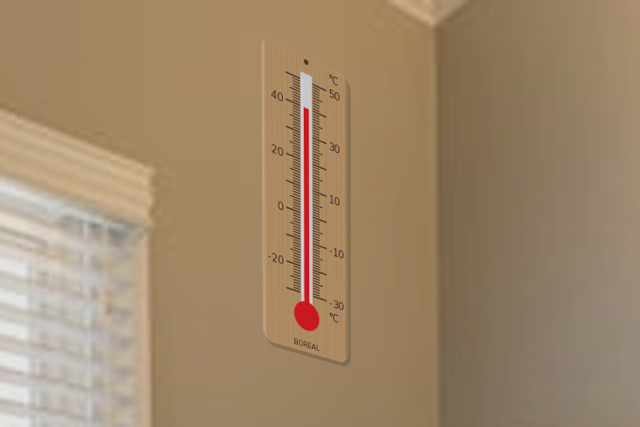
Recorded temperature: 40 °C
